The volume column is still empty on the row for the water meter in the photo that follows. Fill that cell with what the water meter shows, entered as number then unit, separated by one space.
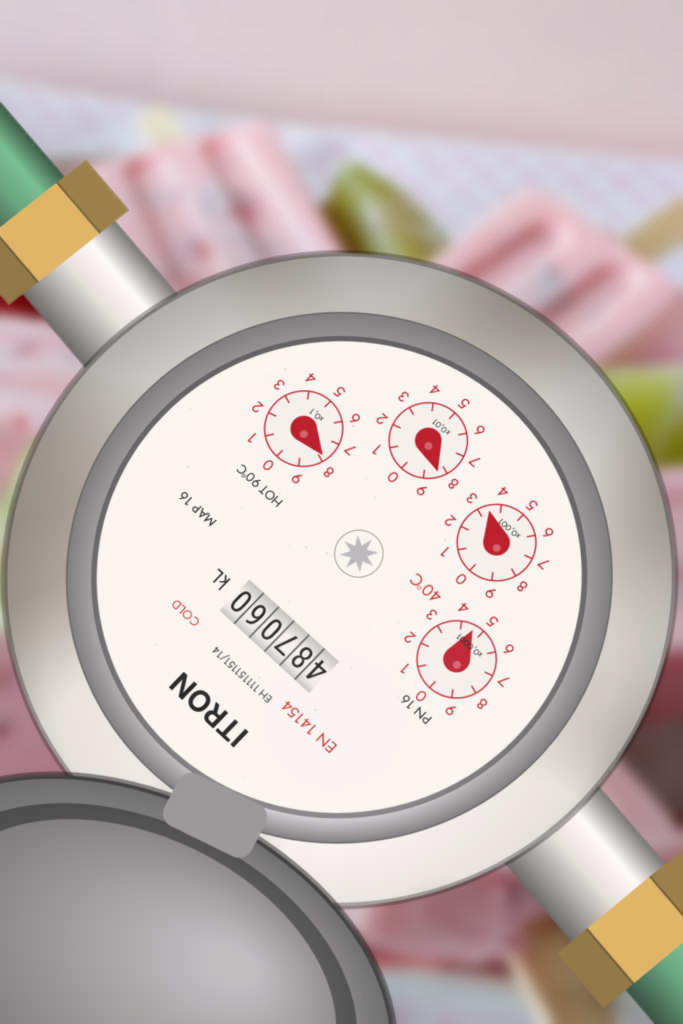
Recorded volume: 487060.7834 kL
